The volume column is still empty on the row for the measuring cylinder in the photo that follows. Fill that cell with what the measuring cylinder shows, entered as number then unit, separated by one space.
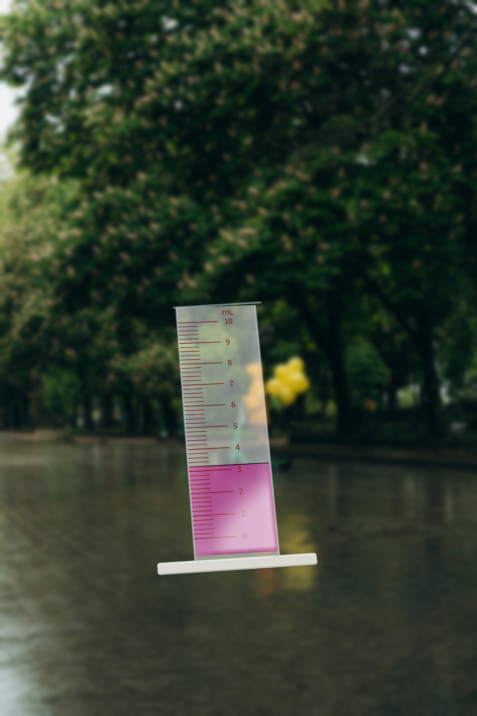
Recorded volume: 3.2 mL
